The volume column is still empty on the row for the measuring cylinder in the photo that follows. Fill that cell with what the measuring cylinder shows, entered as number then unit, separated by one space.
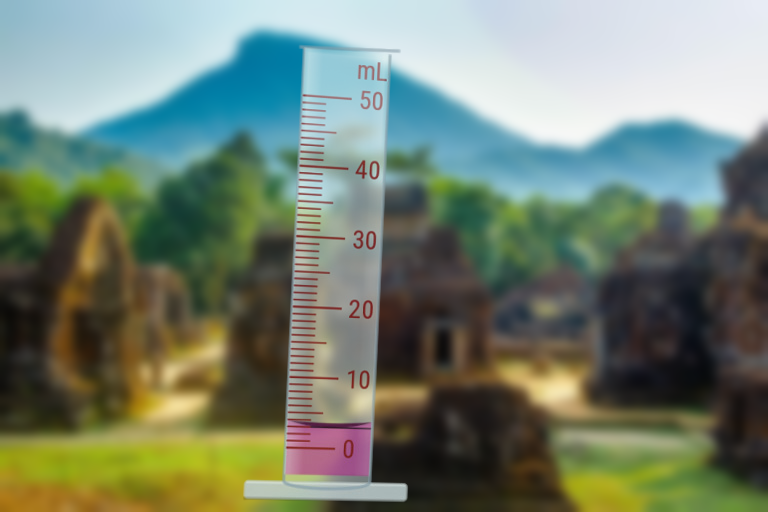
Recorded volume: 3 mL
